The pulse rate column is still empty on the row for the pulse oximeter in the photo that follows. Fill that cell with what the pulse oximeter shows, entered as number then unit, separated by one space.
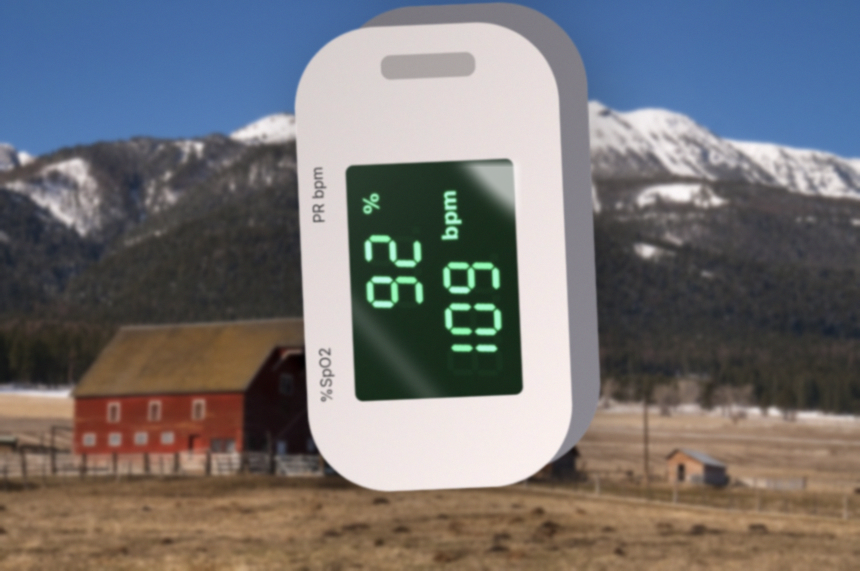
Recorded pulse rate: 109 bpm
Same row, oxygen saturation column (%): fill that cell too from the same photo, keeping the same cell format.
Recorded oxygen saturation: 92 %
